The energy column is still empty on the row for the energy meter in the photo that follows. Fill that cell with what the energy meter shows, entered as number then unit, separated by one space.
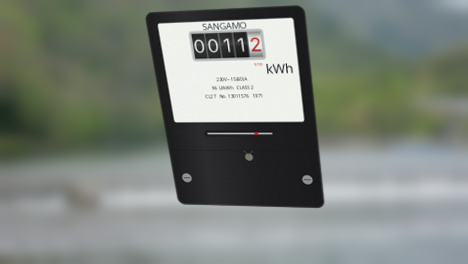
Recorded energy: 11.2 kWh
